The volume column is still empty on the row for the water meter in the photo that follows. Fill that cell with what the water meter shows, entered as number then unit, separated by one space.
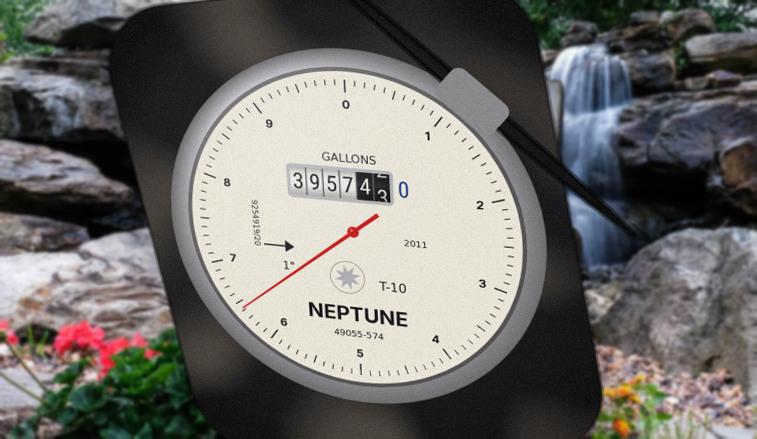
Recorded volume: 3957426.4 gal
